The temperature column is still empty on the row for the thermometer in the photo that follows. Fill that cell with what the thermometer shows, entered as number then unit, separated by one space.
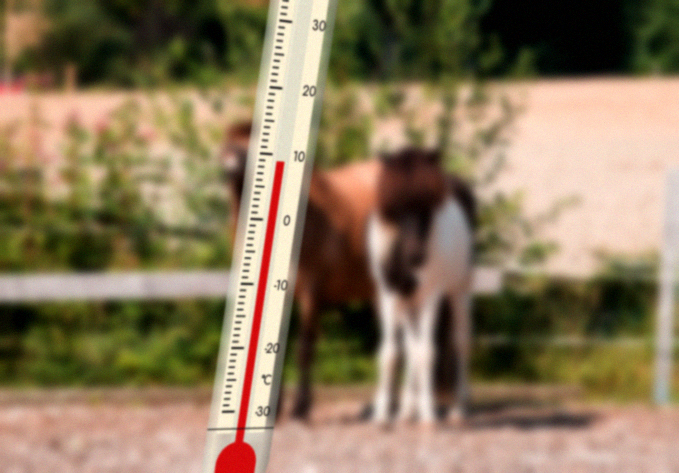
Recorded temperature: 9 °C
